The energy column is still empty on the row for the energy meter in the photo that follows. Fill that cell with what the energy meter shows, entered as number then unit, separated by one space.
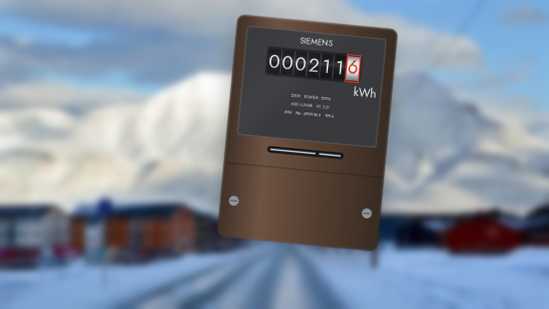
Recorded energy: 211.6 kWh
